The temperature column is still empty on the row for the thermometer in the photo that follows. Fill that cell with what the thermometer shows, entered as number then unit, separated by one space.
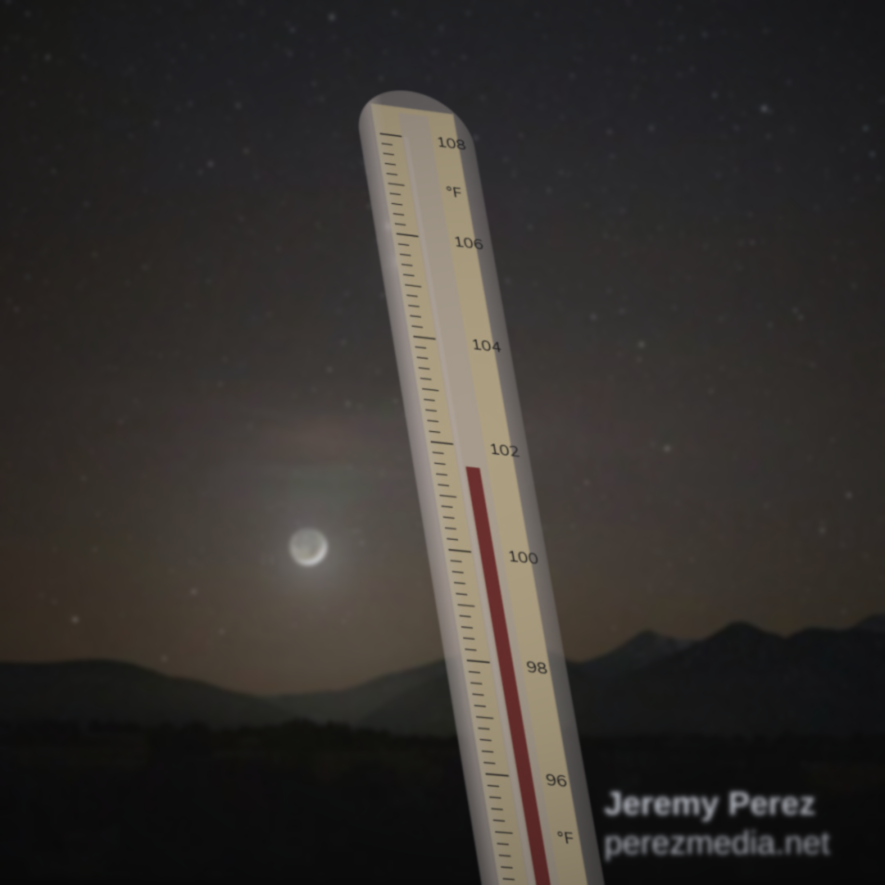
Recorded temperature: 101.6 °F
